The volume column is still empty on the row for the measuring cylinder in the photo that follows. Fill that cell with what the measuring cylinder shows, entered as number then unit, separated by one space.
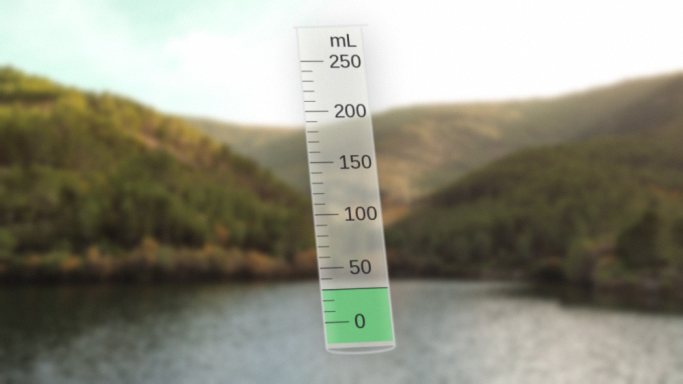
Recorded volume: 30 mL
